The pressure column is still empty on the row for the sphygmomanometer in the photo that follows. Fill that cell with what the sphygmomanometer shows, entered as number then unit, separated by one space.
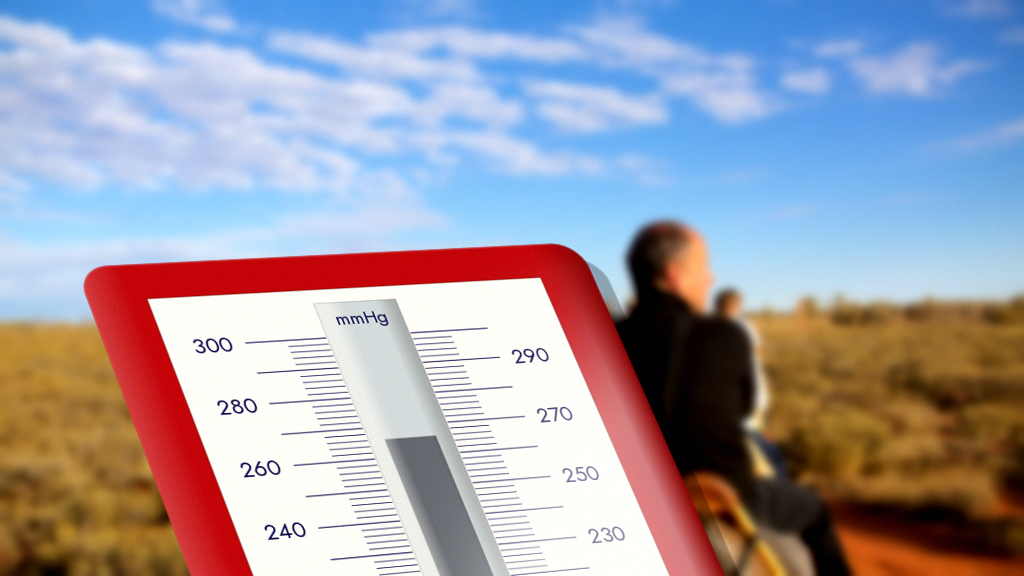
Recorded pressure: 266 mmHg
